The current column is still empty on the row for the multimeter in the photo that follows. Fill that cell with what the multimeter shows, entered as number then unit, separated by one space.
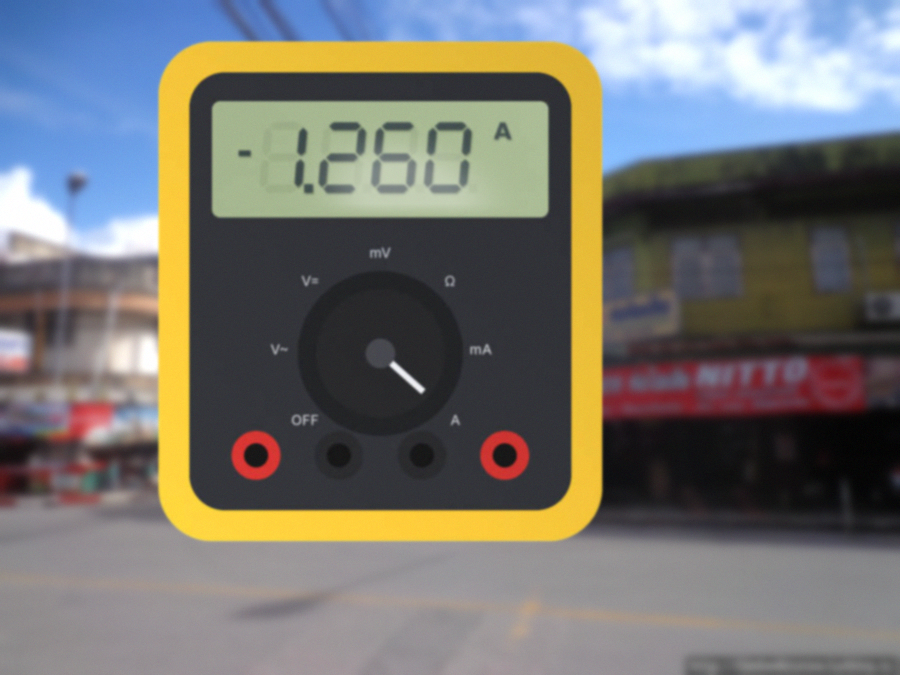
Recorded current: -1.260 A
